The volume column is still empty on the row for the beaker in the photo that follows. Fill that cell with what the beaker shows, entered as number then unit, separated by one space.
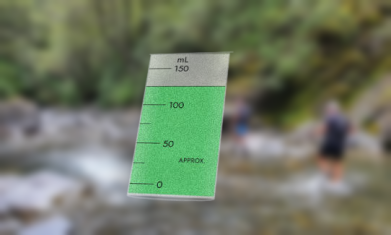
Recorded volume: 125 mL
